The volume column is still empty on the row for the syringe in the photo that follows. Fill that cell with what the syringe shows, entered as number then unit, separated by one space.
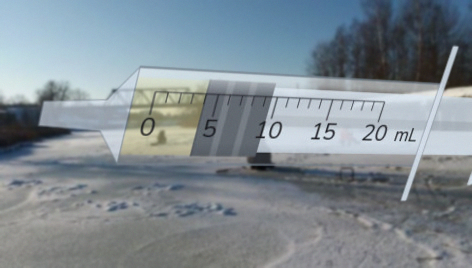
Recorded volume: 4 mL
